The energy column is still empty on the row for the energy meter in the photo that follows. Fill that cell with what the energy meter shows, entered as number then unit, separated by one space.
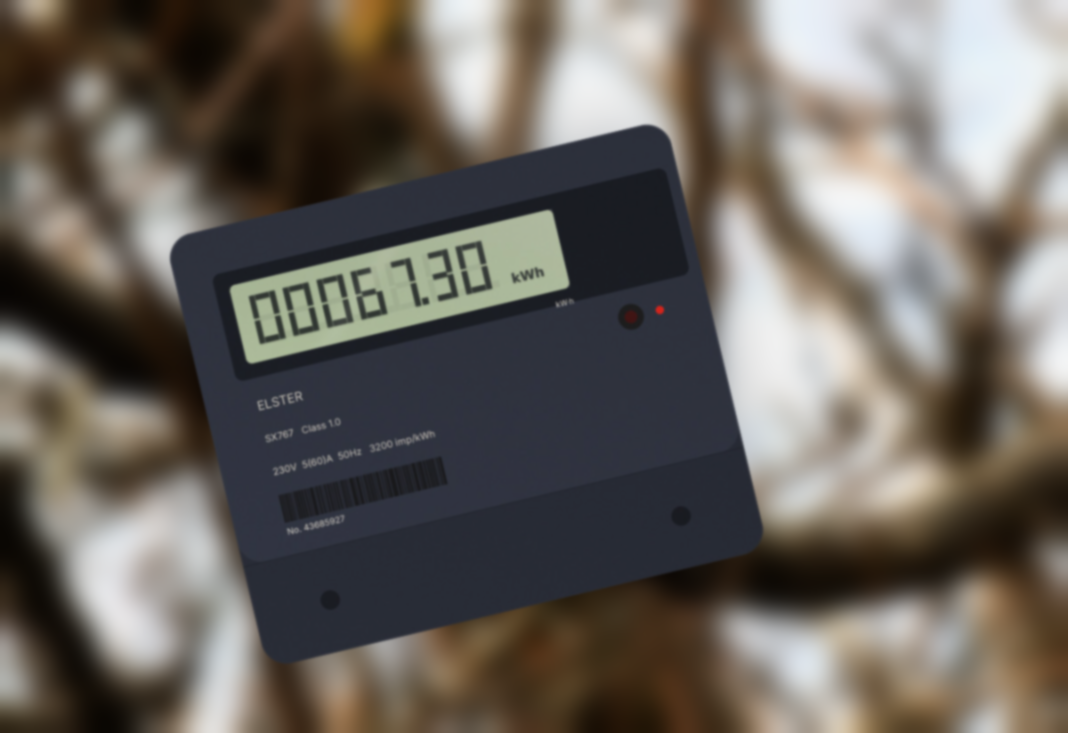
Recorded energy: 67.30 kWh
